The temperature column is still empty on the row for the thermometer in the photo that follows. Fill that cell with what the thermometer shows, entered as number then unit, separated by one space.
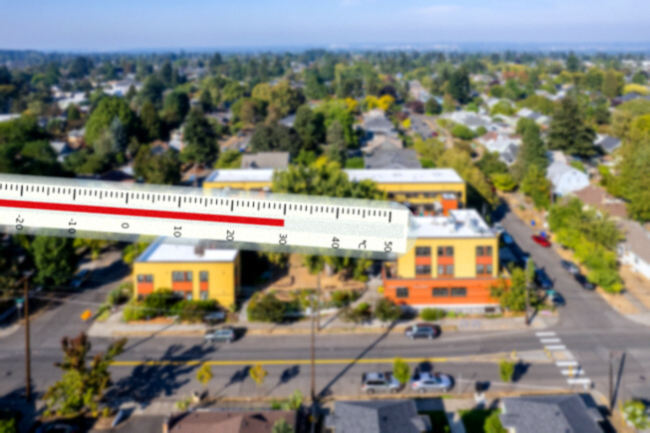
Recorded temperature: 30 °C
